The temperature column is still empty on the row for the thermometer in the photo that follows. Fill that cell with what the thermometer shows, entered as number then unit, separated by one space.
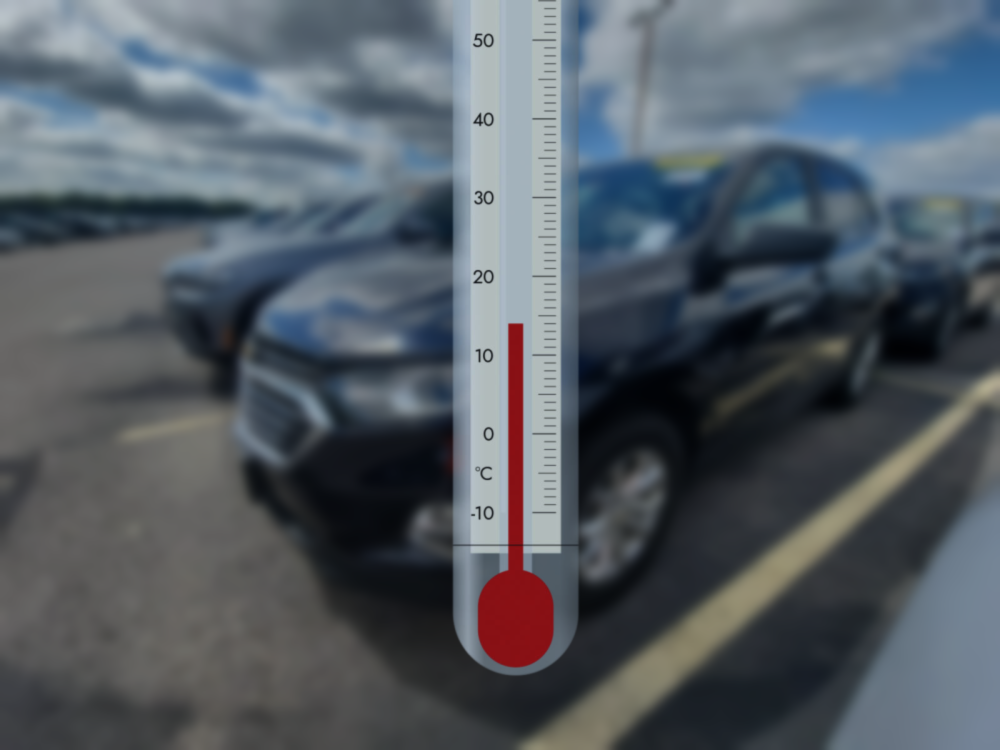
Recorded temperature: 14 °C
